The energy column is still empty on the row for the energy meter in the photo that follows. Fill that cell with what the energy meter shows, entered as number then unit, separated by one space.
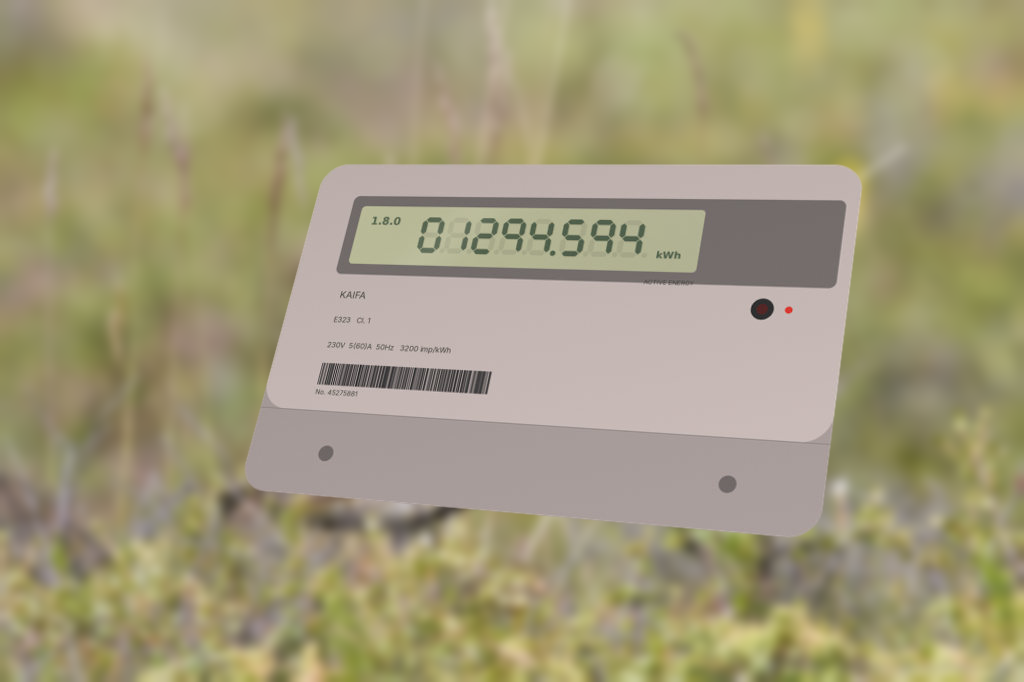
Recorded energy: 1294.594 kWh
